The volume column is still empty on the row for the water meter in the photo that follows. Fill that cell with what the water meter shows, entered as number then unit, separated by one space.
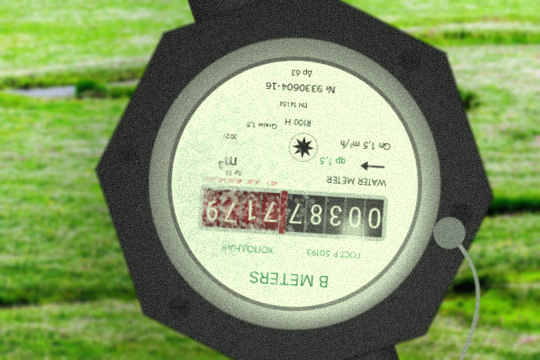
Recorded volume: 387.7179 m³
